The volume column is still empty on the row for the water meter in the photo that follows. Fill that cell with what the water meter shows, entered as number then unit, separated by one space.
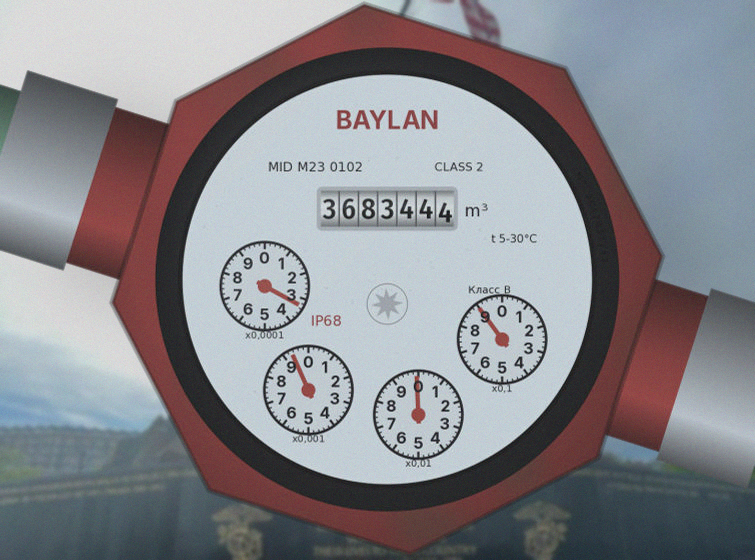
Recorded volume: 3683443.8993 m³
